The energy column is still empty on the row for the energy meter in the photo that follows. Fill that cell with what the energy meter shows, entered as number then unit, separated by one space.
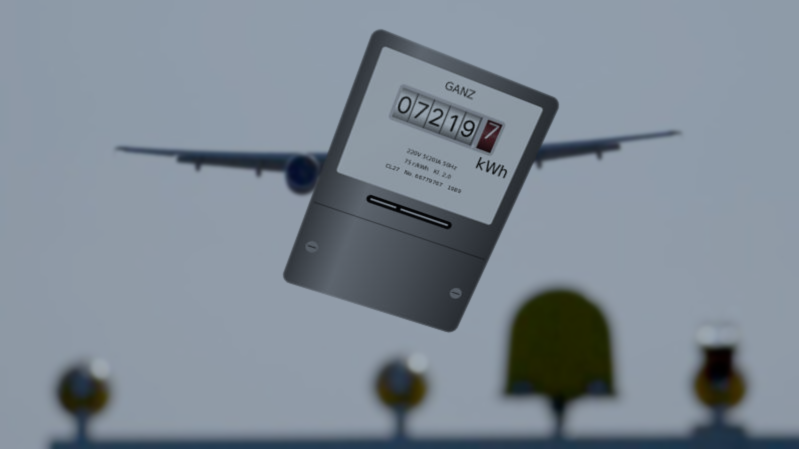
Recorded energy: 7219.7 kWh
